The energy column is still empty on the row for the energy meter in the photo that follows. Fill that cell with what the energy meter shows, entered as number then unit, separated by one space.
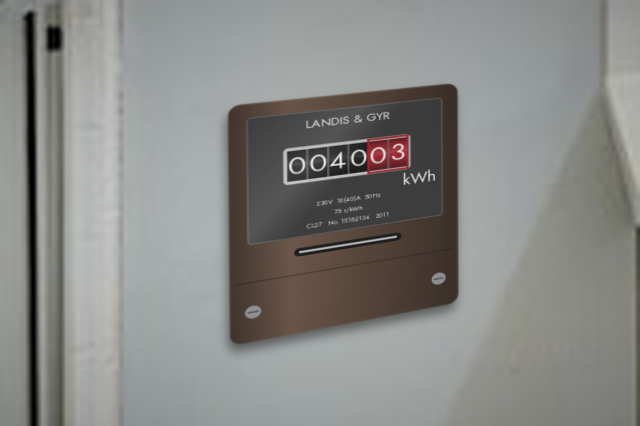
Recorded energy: 40.03 kWh
